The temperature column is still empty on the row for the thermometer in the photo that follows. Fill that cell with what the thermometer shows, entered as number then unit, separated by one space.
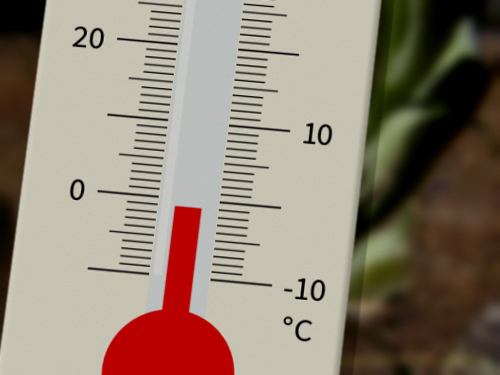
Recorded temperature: -1 °C
